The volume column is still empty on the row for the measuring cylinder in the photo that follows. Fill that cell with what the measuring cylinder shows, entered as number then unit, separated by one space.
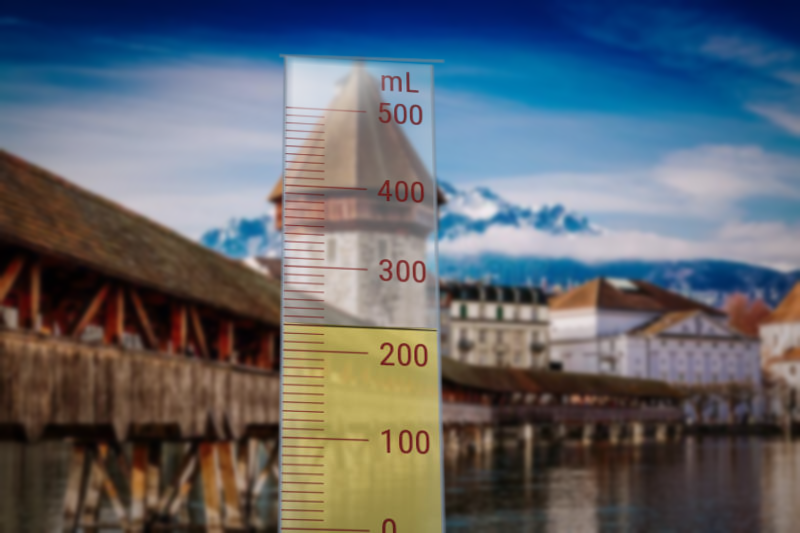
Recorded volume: 230 mL
